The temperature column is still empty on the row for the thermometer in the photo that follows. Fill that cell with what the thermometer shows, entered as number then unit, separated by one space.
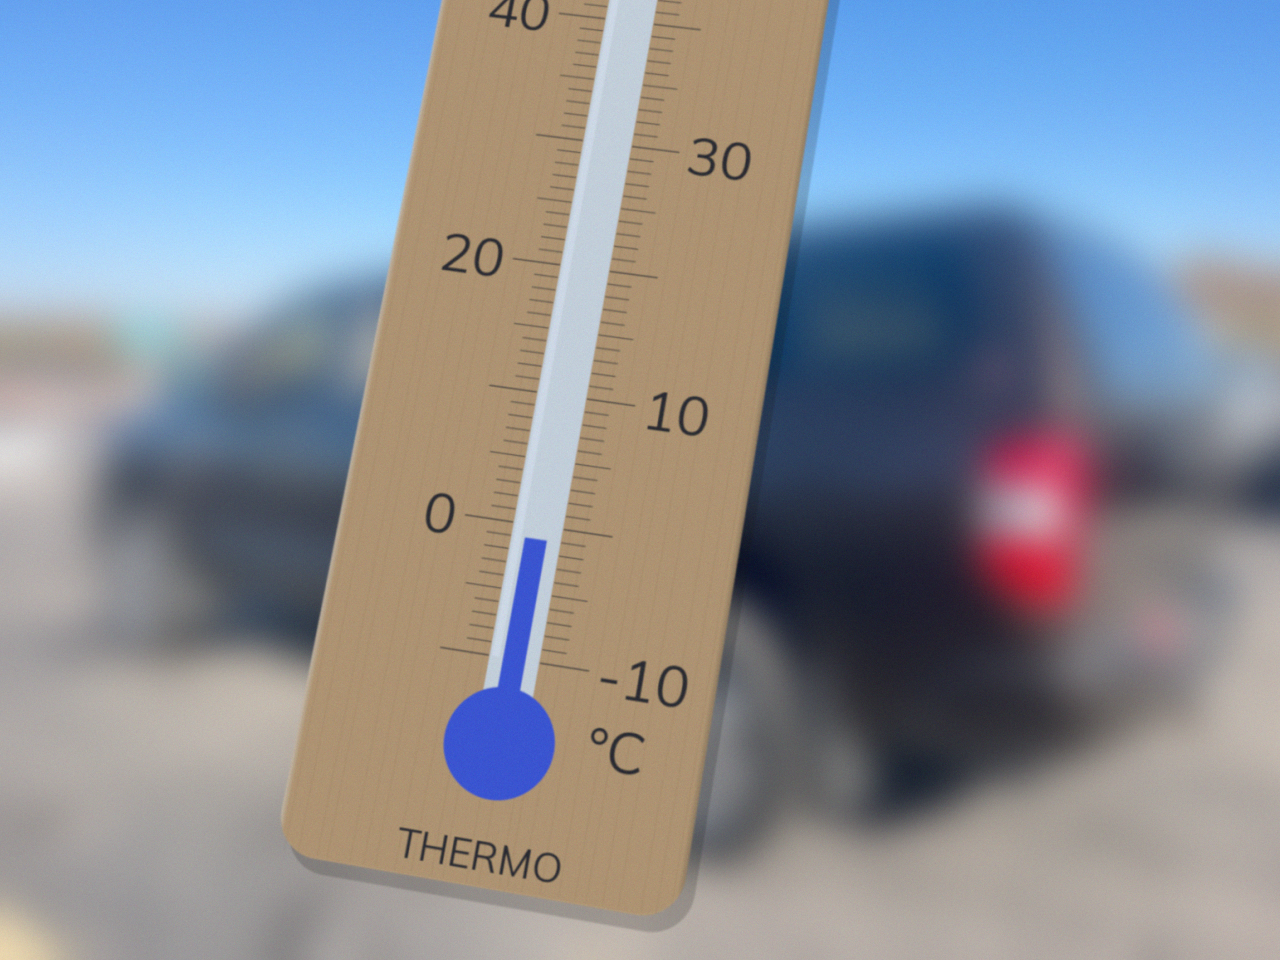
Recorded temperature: -1 °C
